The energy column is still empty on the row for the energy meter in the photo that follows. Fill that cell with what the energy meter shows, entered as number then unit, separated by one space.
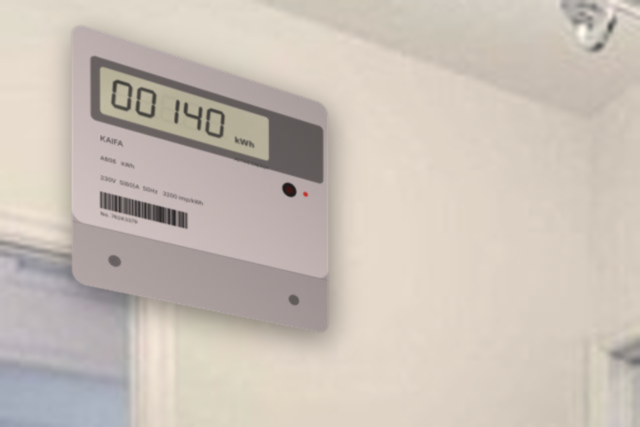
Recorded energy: 140 kWh
